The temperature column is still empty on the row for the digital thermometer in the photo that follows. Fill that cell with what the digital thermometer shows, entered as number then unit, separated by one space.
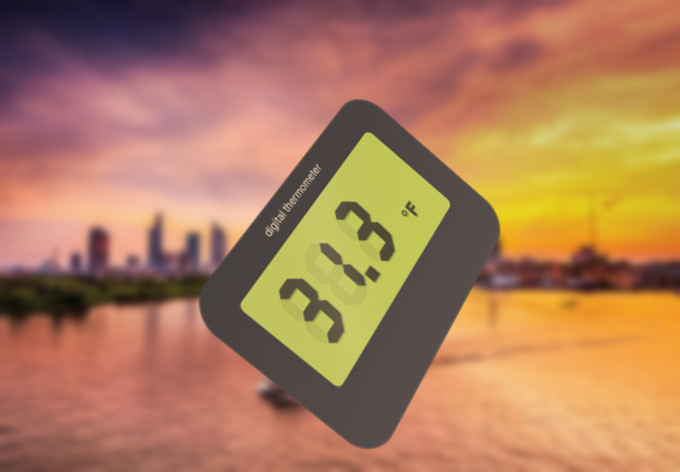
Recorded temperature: 31.3 °F
